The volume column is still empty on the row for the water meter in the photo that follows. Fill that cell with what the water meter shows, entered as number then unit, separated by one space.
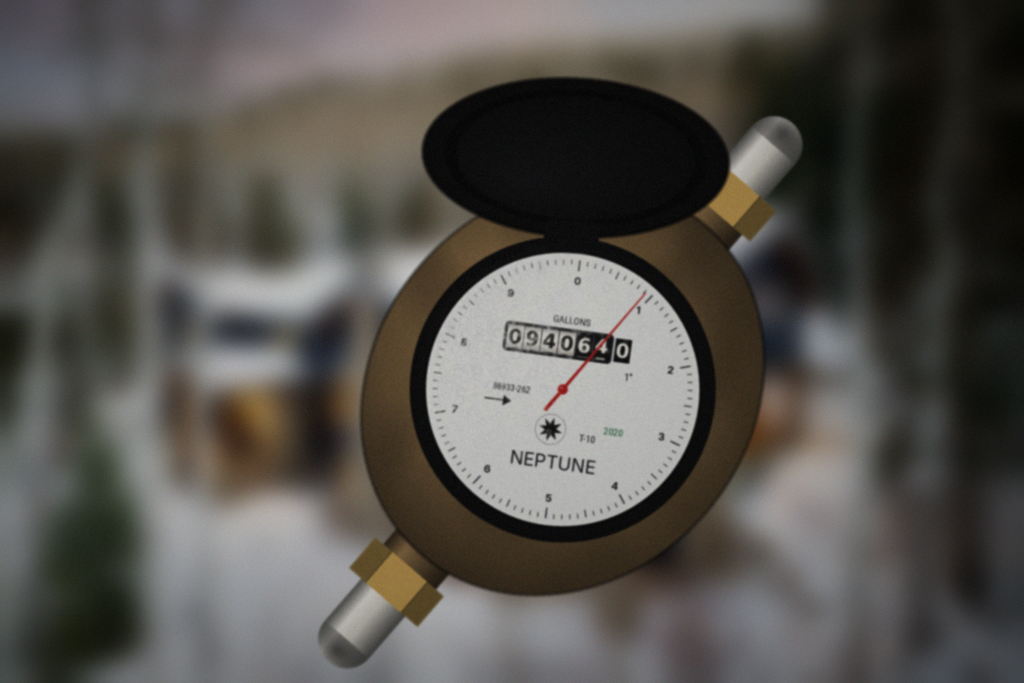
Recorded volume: 940640.9 gal
